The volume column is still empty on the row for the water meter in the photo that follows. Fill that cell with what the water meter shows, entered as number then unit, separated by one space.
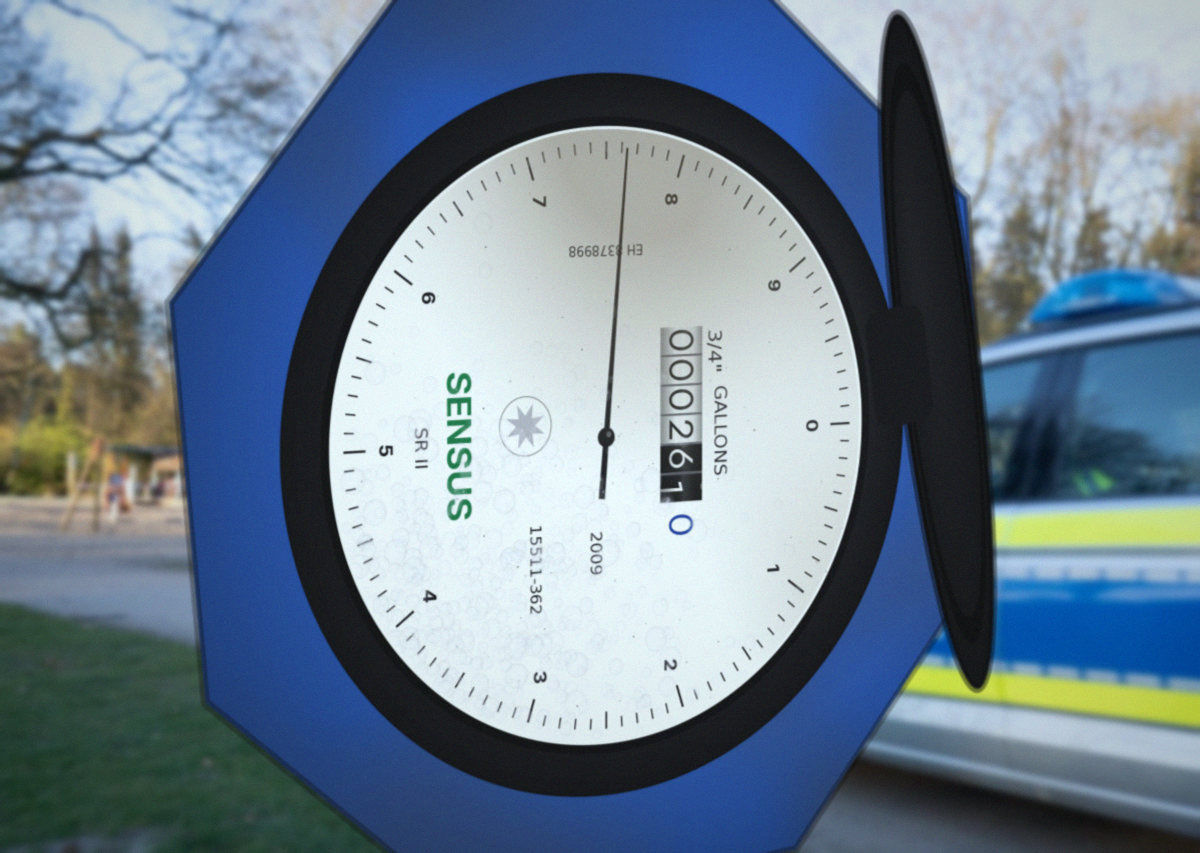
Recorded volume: 2607.6 gal
